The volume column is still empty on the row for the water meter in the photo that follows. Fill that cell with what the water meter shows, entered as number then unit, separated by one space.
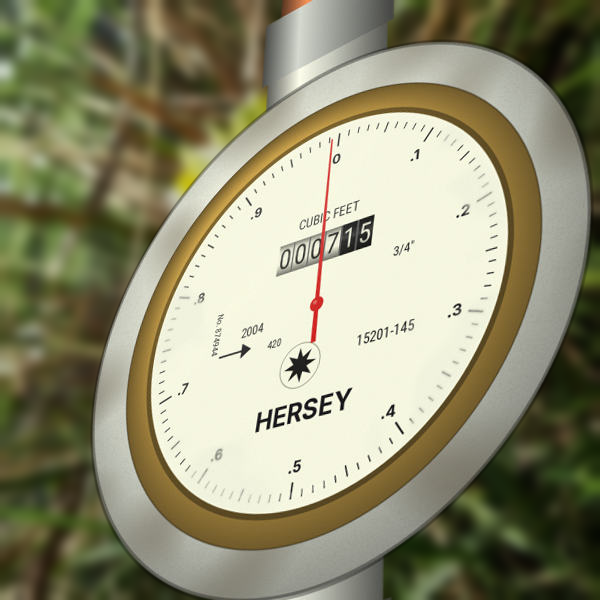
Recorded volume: 714.99 ft³
